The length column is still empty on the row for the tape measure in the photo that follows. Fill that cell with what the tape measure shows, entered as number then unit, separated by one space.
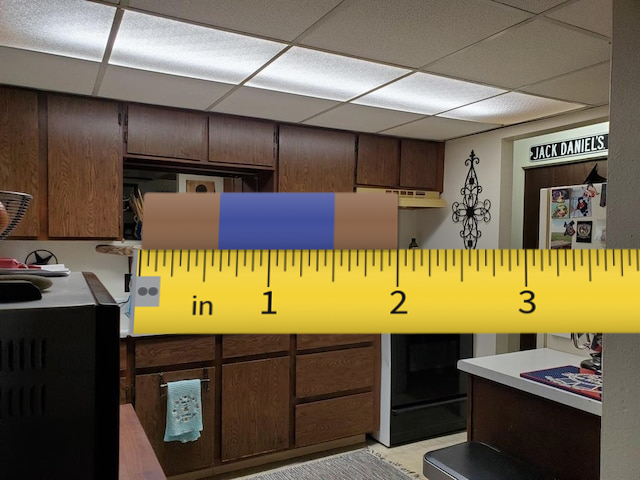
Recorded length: 2 in
